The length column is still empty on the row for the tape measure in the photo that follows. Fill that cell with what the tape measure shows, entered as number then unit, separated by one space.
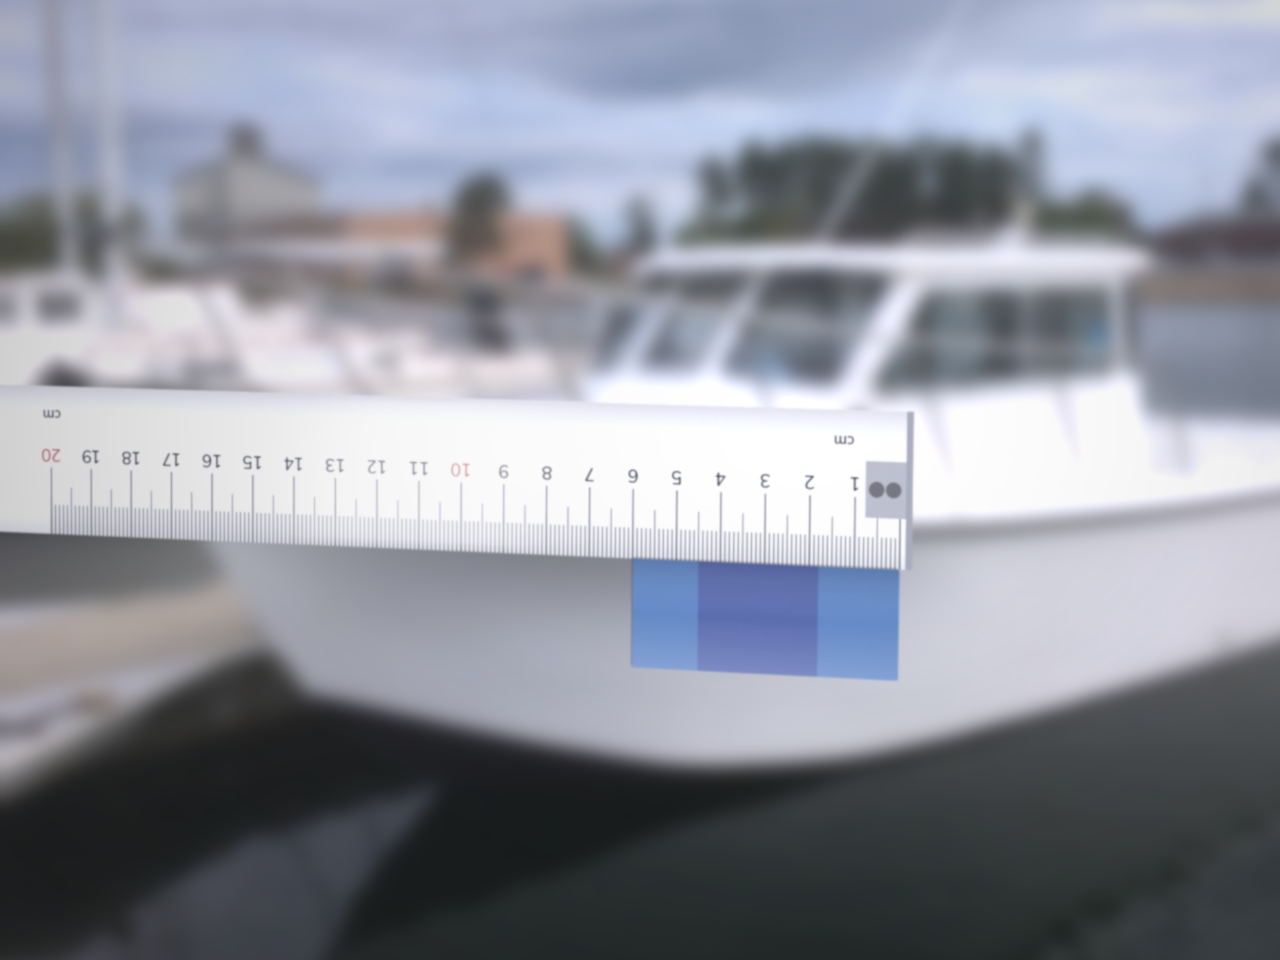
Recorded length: 6 cm
